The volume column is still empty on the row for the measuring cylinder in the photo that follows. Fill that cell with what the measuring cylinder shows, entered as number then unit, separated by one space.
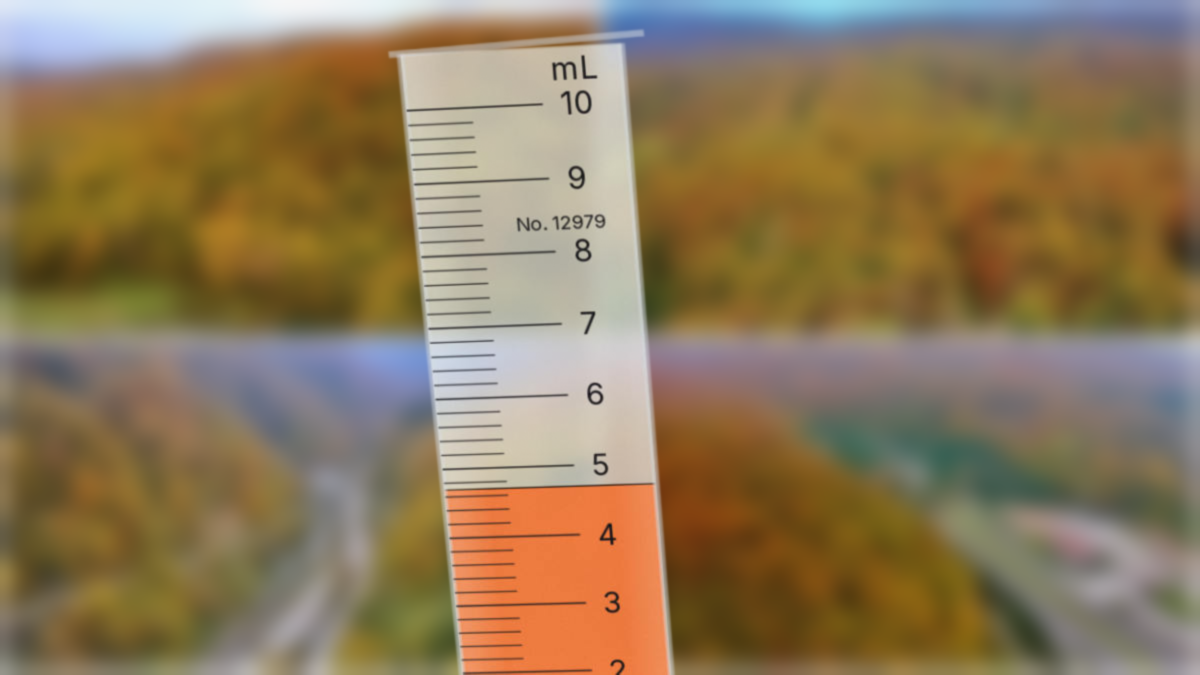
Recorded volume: 4.7 mL
